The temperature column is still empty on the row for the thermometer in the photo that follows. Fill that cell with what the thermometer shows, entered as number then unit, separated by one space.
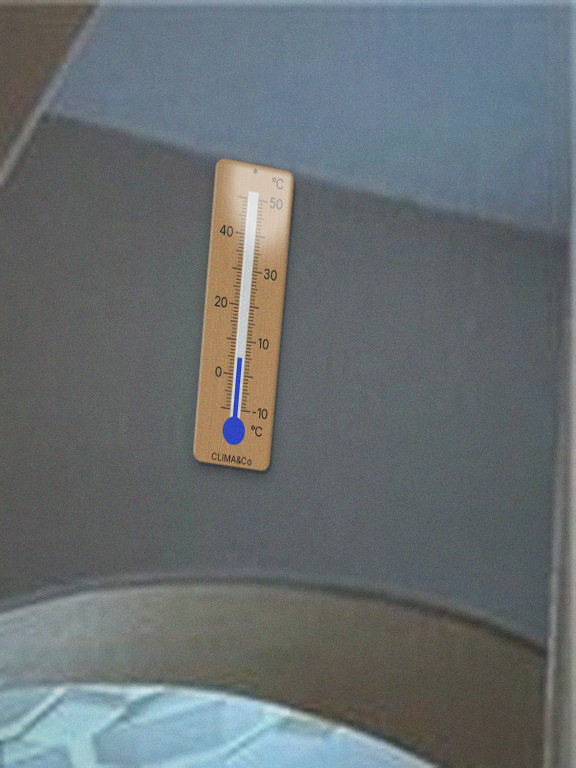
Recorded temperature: 5 °C
